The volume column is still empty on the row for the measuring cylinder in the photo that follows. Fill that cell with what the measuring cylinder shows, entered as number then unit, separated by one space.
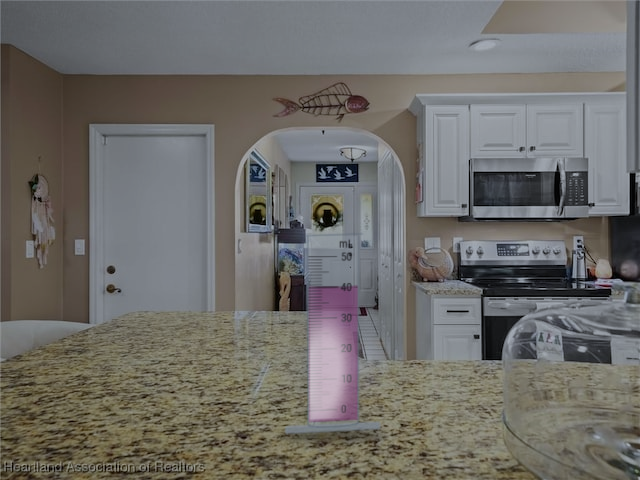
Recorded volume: 40 mL
